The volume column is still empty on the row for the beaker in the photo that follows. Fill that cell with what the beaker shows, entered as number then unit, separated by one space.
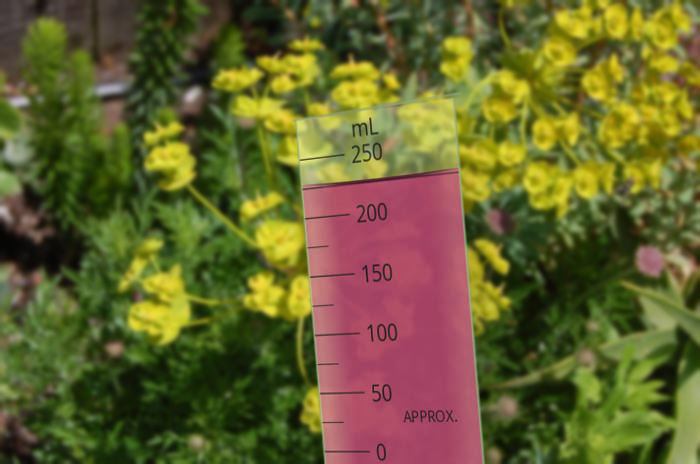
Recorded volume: 225 mL
